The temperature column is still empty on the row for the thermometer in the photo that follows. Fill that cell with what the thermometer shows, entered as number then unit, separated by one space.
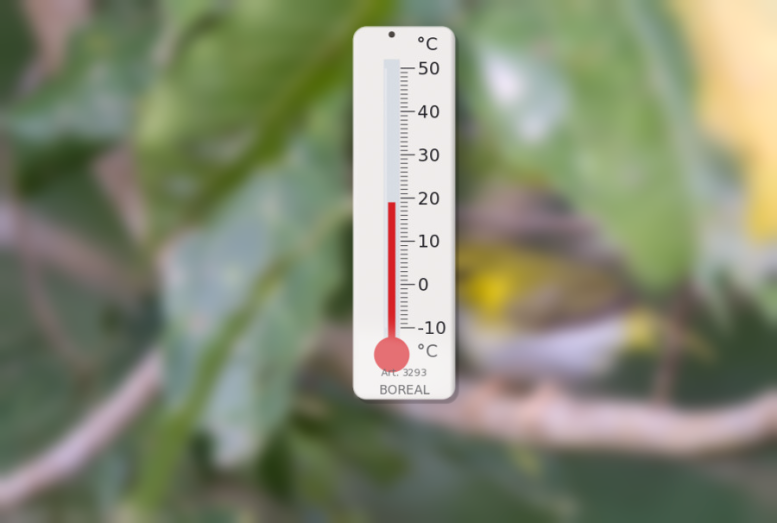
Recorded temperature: 19 °C
